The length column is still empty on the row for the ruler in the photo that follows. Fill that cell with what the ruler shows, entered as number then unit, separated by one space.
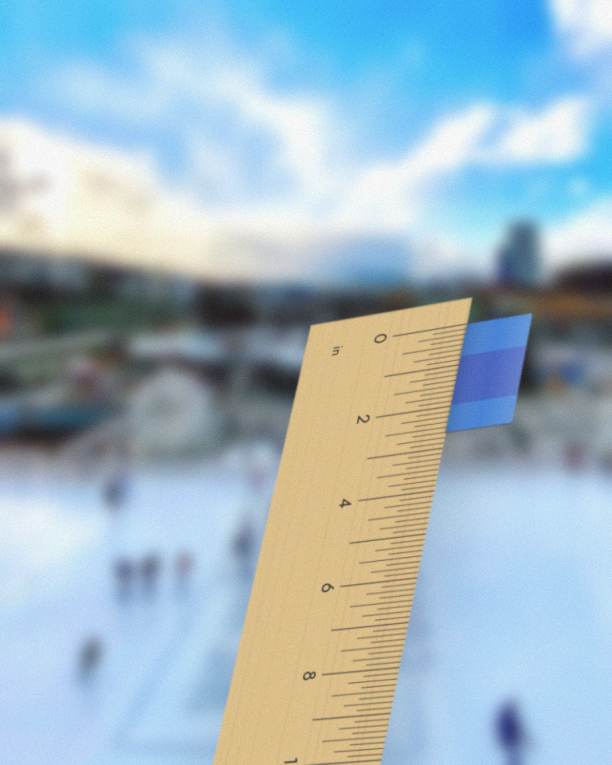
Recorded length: 2.625 in
